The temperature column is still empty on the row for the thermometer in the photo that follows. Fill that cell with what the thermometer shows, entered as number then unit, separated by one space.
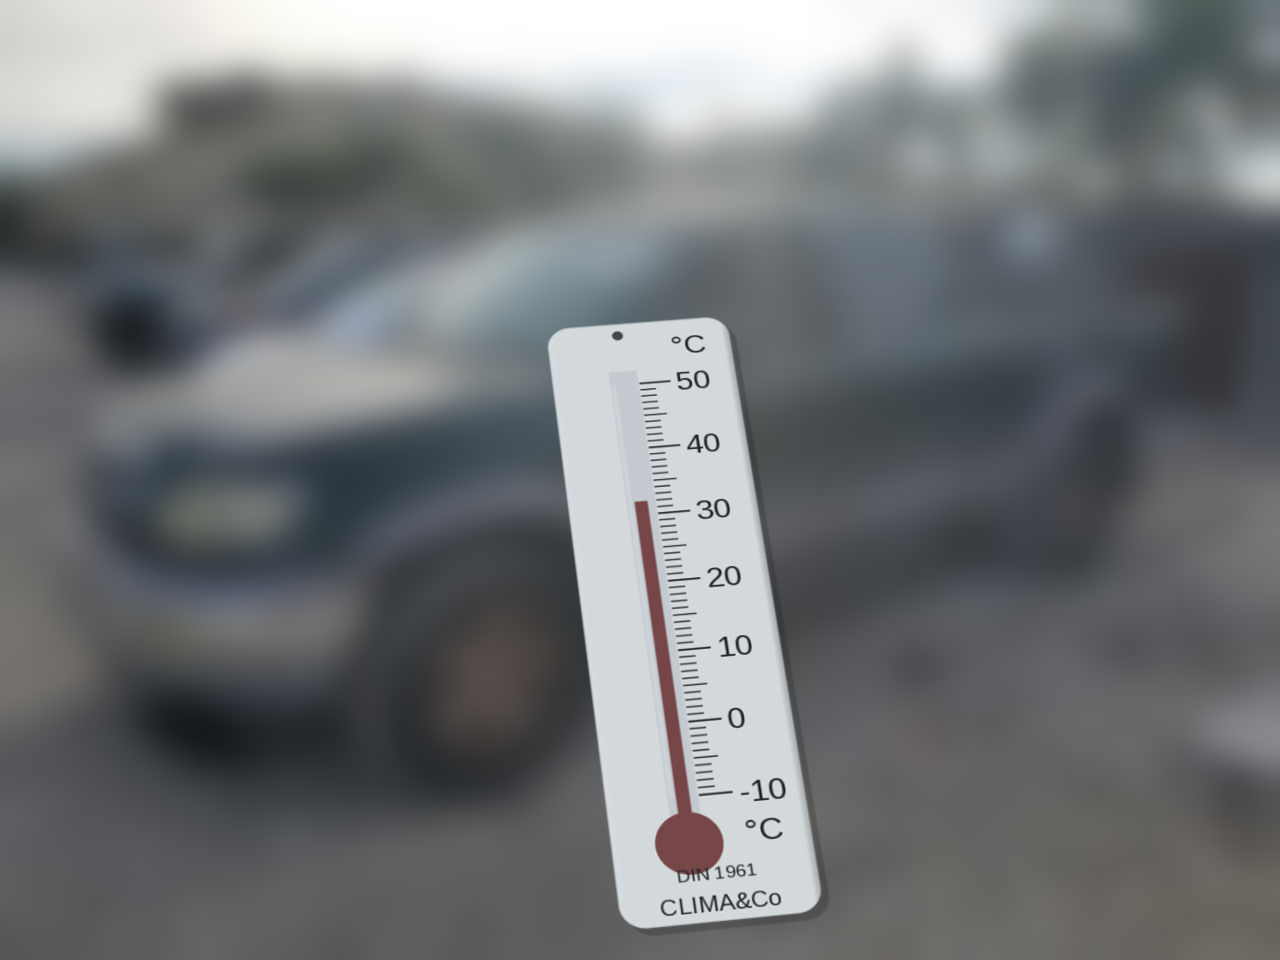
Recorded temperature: 32 °C
